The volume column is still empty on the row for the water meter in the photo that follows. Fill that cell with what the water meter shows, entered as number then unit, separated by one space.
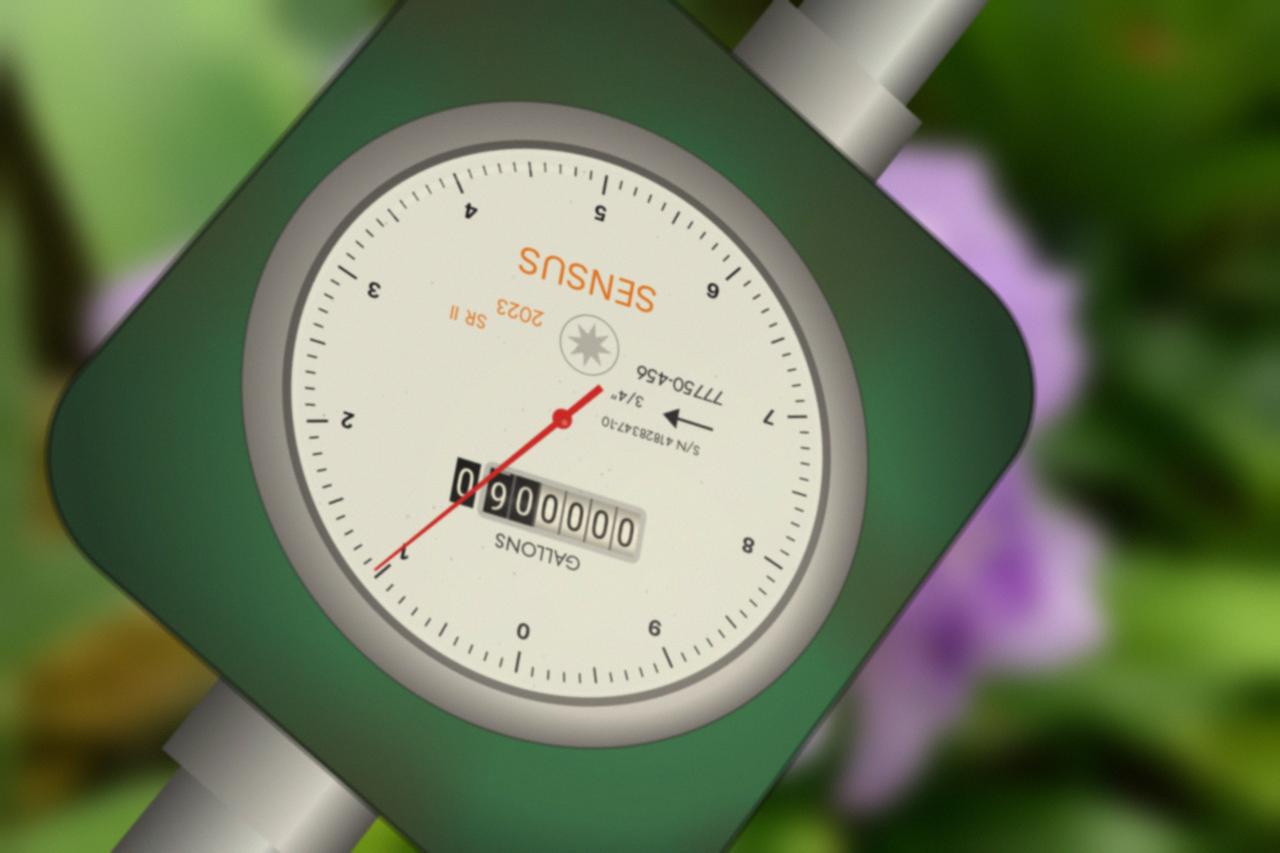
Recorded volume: 61.0 gal
